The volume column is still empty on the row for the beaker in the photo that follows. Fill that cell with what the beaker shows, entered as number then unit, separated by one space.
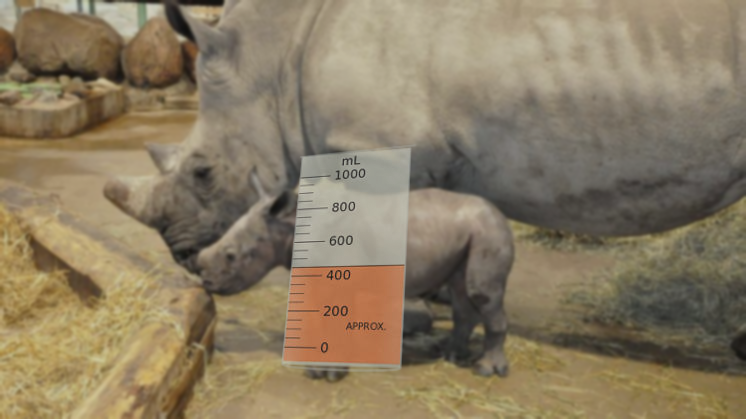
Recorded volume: 450 mL
